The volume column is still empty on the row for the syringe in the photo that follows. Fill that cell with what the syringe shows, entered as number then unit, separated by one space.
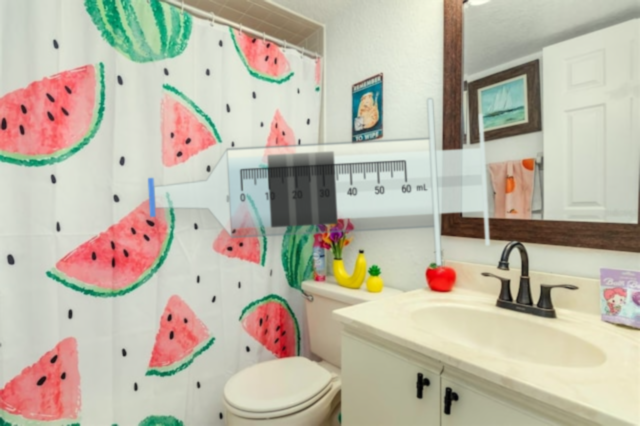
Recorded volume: 10 mL
